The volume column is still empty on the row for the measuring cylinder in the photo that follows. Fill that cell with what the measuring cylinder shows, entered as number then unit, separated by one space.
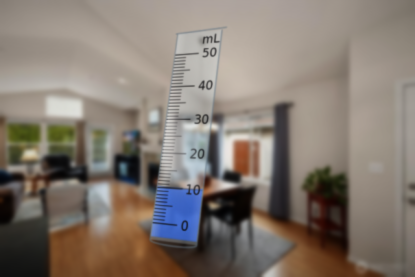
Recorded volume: 10 mL
